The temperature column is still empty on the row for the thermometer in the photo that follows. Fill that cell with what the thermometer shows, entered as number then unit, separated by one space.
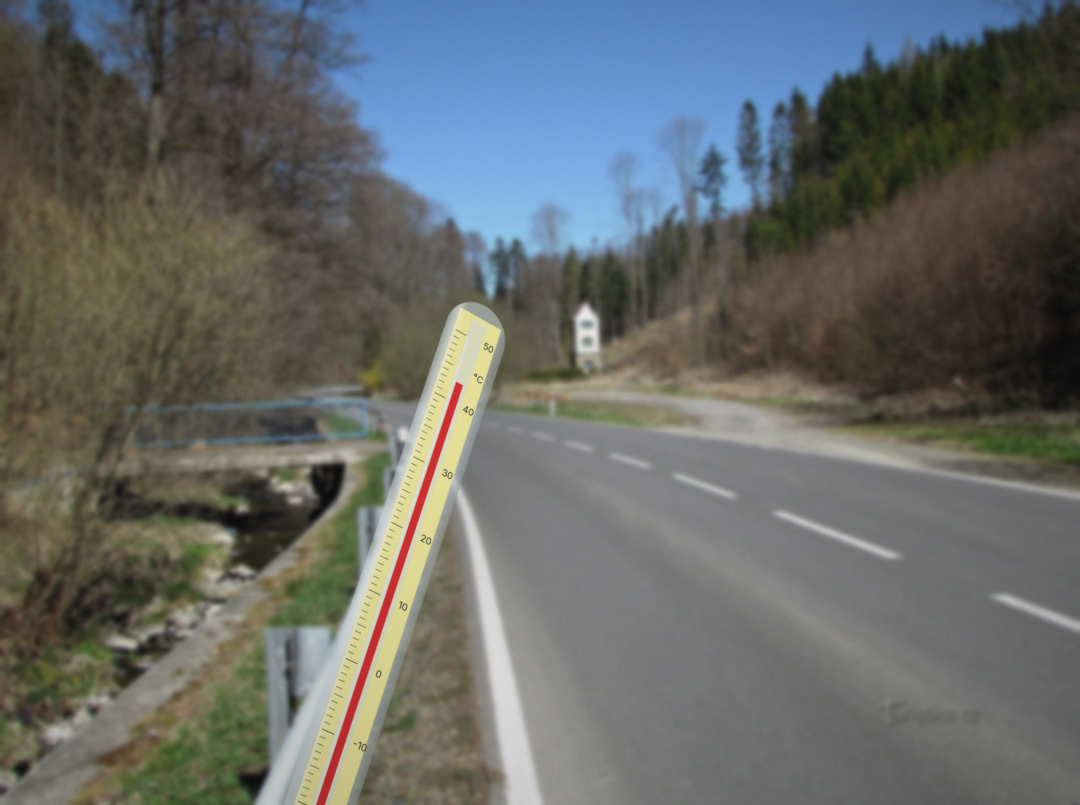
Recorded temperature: 43 °C
